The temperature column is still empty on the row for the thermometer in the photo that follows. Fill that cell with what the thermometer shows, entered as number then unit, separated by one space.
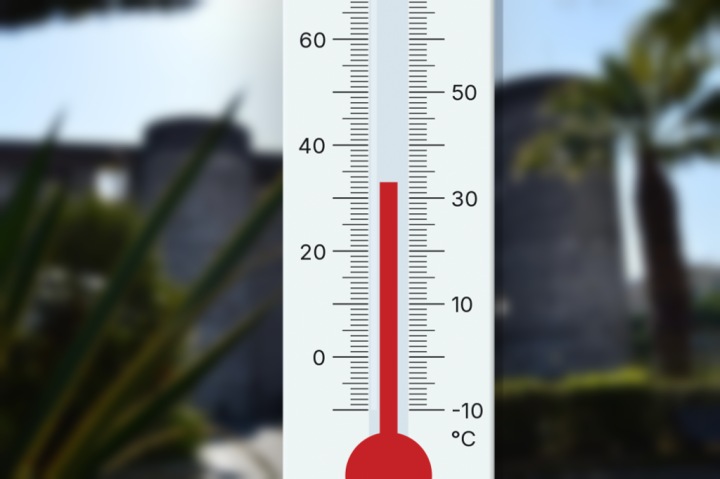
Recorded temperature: 33 °C
